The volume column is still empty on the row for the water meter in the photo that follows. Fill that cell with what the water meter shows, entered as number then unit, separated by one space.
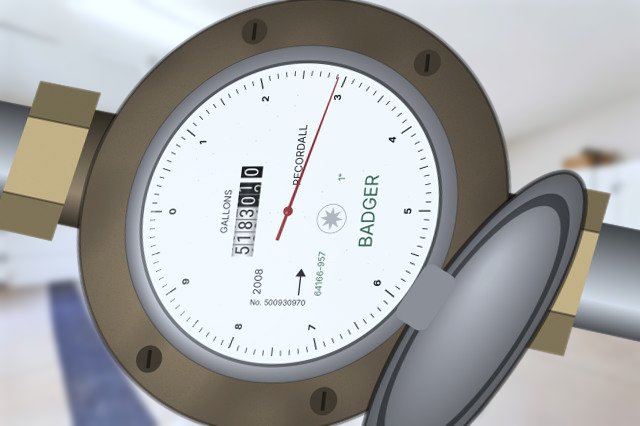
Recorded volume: 5183012.9 gal
